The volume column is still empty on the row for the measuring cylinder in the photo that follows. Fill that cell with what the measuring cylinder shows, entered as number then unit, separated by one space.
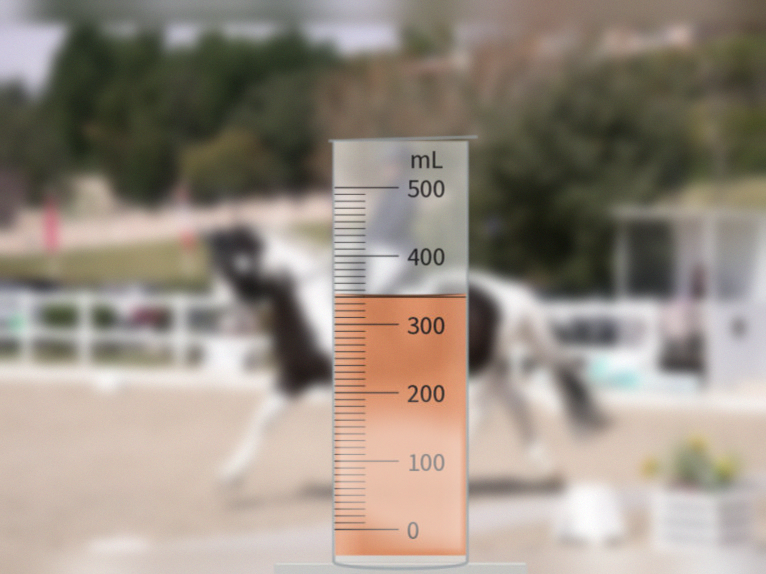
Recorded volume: 340 mL
